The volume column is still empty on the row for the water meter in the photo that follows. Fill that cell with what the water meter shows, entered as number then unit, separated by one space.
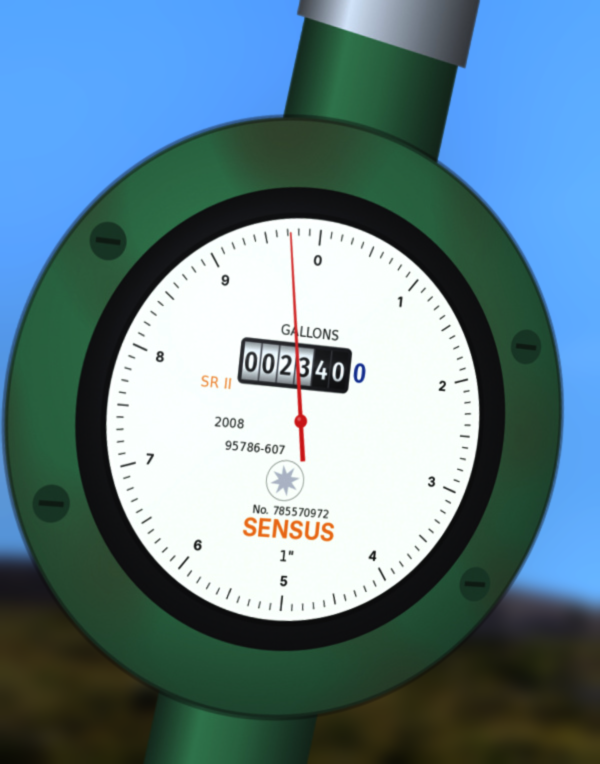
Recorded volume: 23399.7 gal
